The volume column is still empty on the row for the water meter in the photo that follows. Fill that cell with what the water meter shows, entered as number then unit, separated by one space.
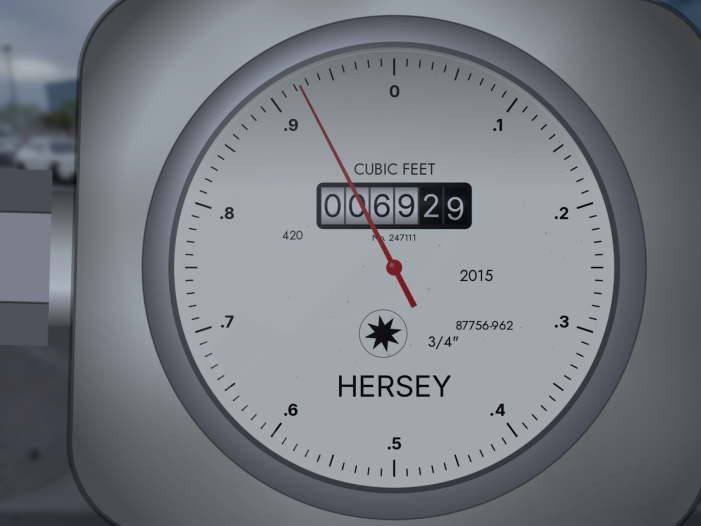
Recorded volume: 6928.92 ft³
